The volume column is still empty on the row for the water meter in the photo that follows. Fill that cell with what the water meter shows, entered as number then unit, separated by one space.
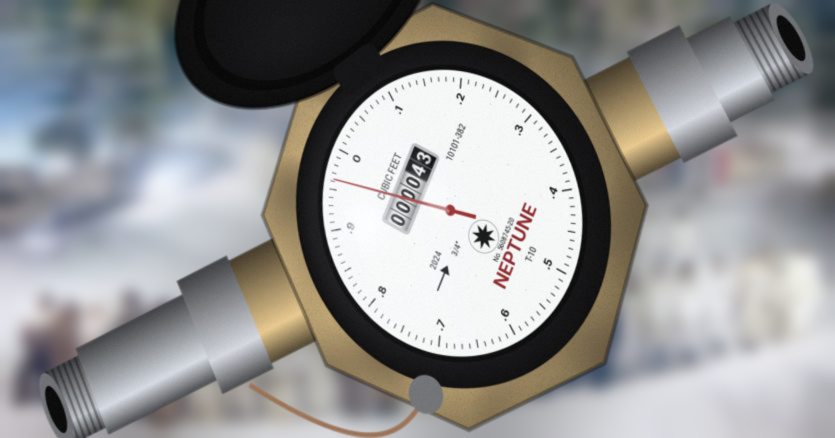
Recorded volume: 42.96 ft³
